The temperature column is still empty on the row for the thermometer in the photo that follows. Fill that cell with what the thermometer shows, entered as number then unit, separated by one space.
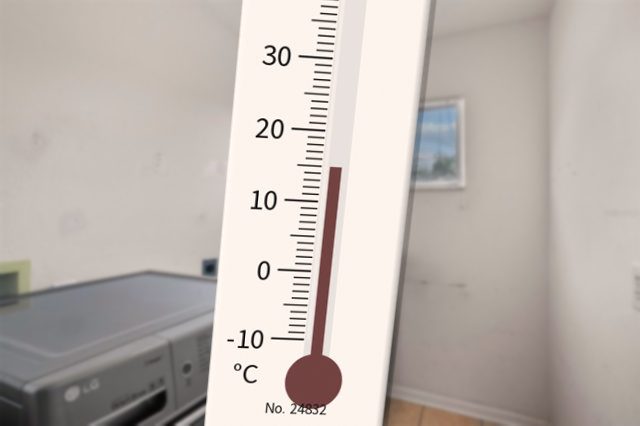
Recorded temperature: 15 °C
